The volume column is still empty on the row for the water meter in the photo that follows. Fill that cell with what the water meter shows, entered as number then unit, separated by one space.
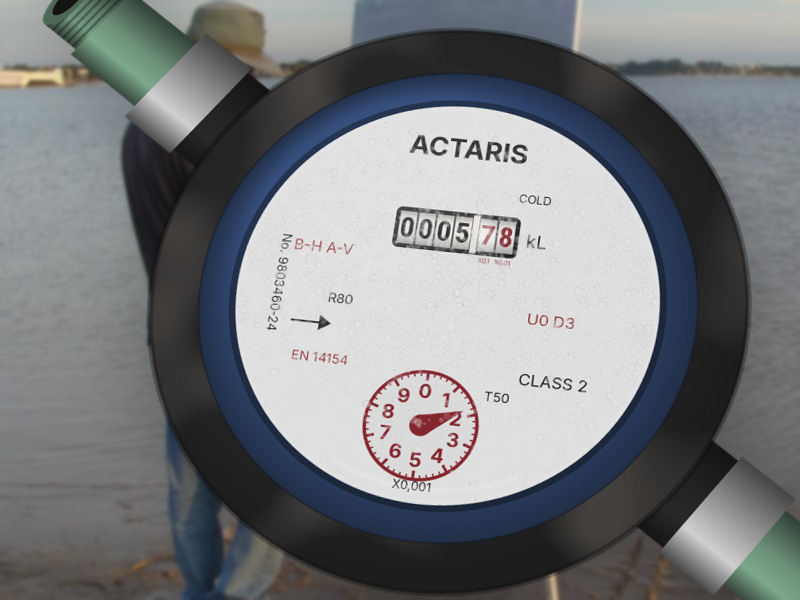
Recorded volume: 5.781 kL
